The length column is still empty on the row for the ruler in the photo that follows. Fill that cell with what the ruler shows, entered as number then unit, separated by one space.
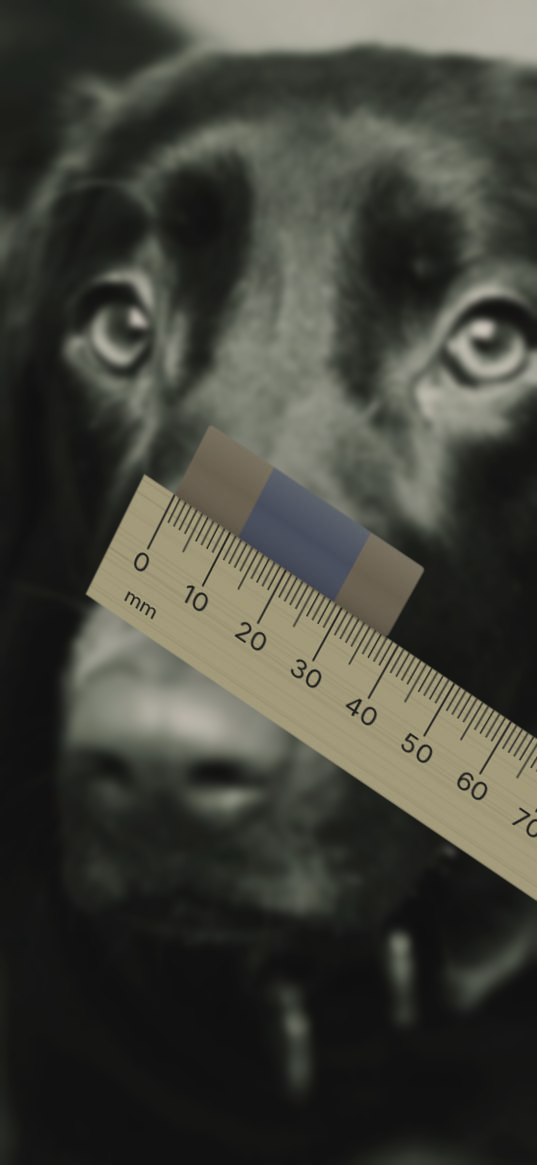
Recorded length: 38 mm
